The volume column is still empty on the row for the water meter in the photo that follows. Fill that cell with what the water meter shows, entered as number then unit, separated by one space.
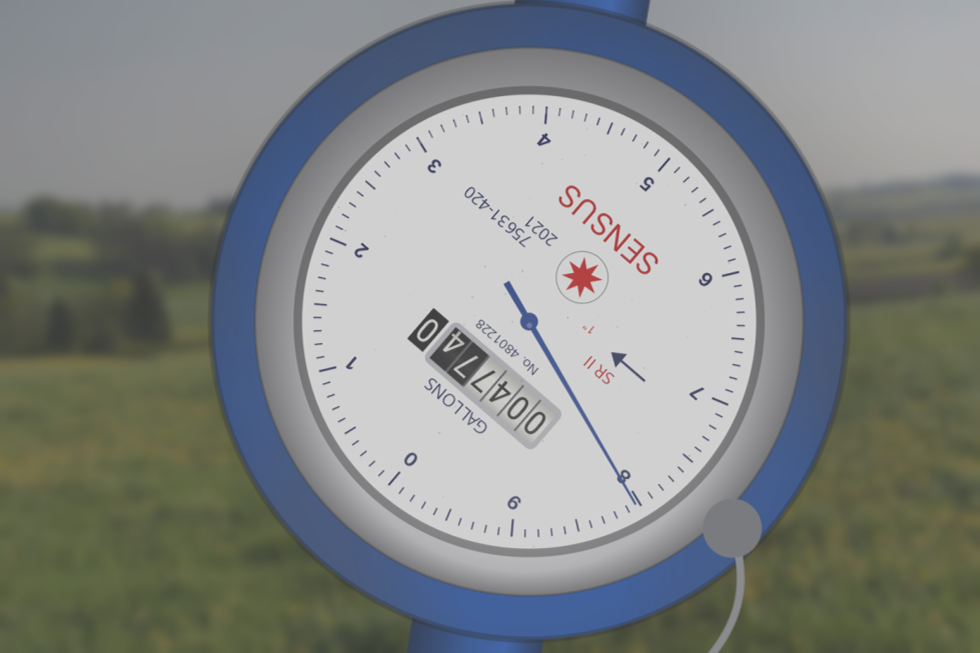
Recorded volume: 47738.0 gal
